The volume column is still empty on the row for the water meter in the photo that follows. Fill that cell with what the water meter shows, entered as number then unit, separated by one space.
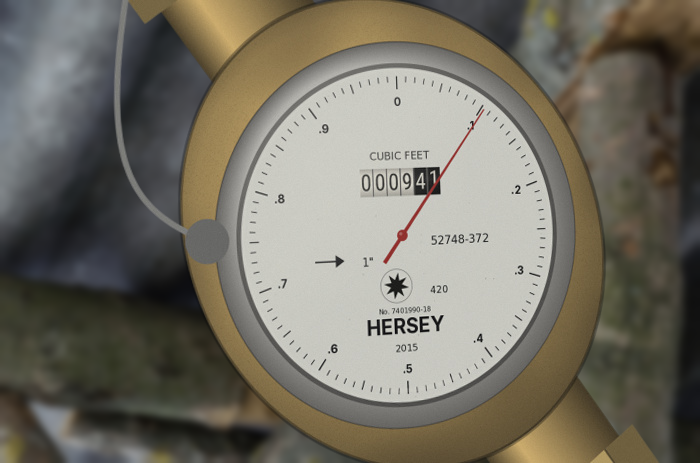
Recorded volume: 941.10 ft³
